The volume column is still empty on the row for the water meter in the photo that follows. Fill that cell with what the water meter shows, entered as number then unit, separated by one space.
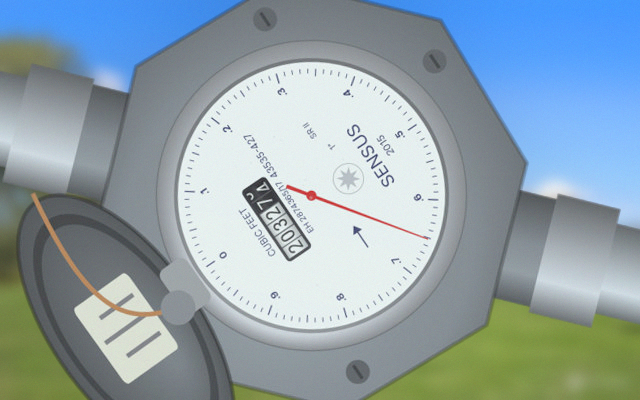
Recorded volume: 203273.65 ft³
